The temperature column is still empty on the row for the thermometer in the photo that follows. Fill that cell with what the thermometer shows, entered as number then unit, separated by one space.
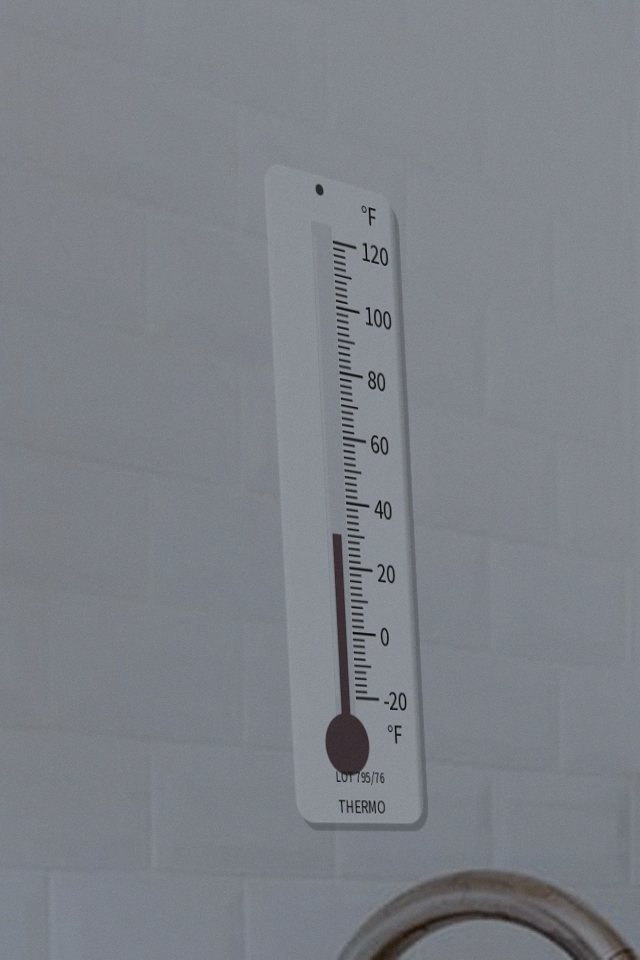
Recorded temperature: 30 °F
